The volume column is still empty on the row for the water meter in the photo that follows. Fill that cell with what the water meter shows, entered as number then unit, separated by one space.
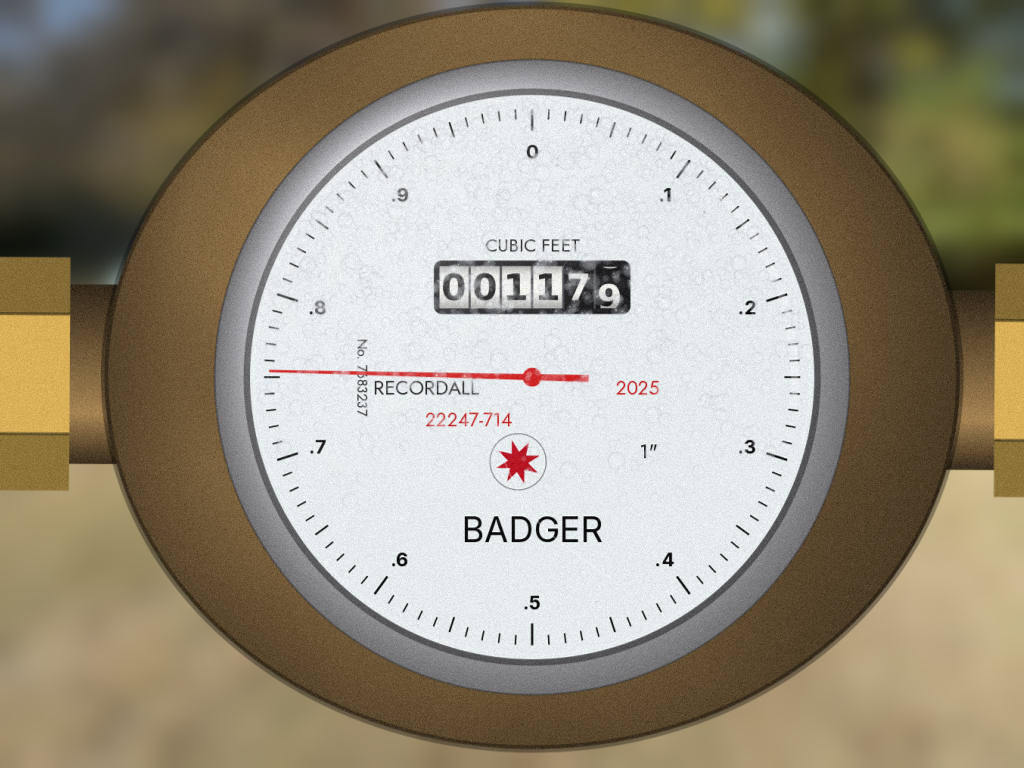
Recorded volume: 1178.75 ft³
